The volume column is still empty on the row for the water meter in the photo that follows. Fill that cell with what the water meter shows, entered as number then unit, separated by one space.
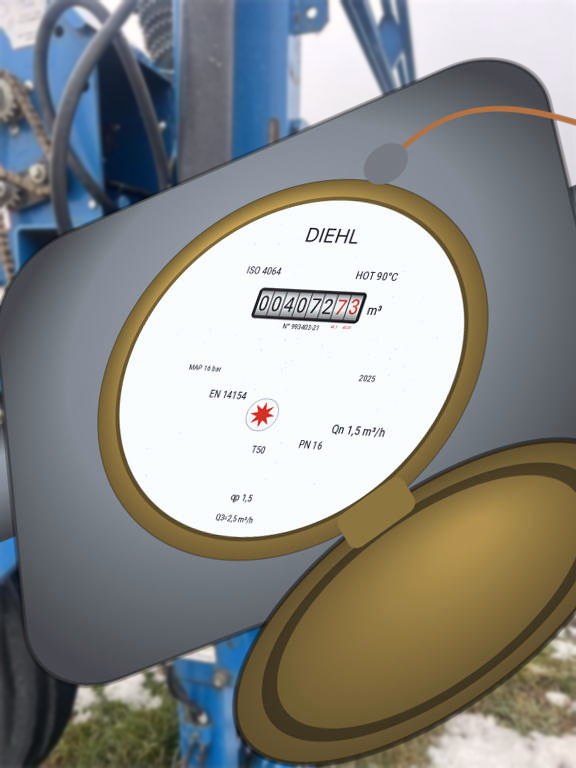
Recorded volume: 4072.73 m³
